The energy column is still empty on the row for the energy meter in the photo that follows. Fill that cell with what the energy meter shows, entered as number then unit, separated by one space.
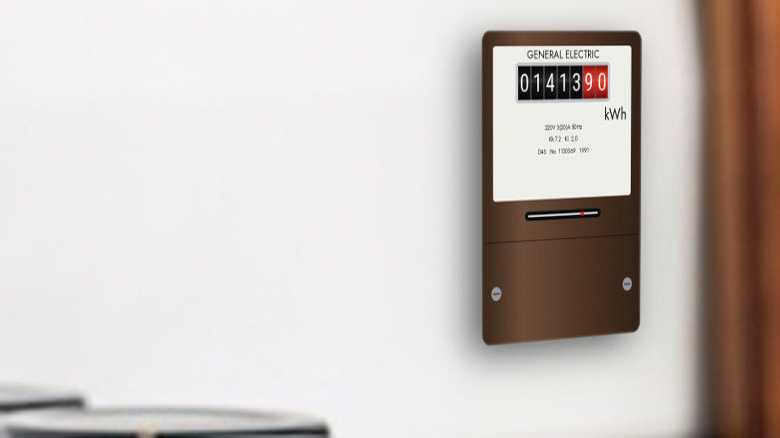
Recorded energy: 1413.90 kWh
